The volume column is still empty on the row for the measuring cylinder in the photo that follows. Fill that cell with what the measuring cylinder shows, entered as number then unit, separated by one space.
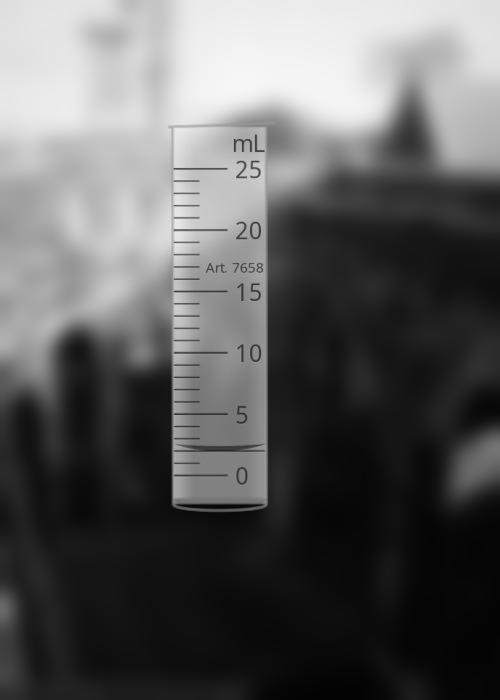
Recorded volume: 2 mL
